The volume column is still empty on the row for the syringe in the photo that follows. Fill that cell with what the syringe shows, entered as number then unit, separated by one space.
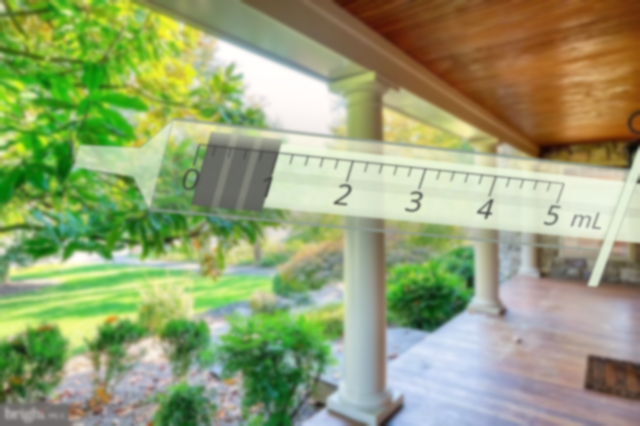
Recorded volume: 0.1 mL
